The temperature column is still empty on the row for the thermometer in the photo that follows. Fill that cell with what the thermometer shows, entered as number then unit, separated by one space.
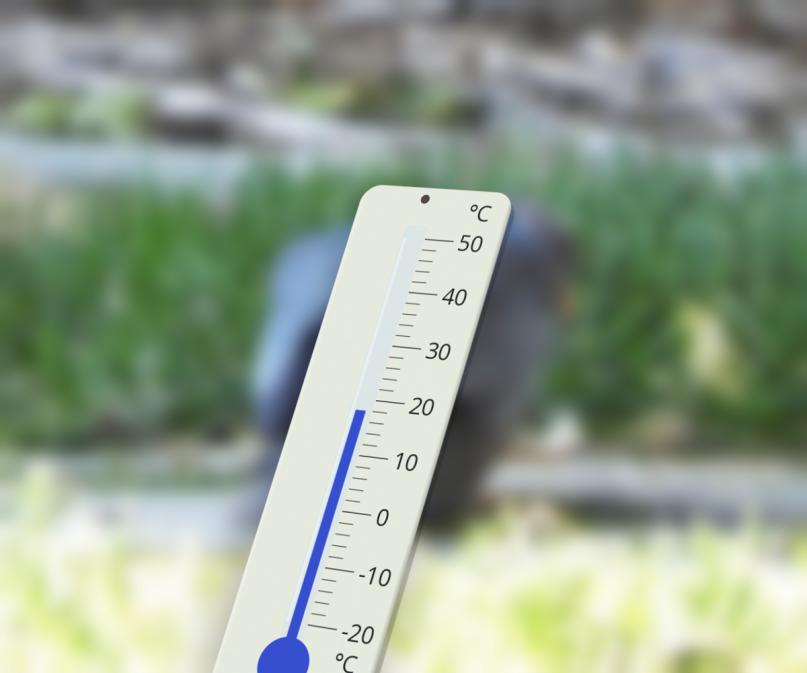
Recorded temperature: 18 °C
